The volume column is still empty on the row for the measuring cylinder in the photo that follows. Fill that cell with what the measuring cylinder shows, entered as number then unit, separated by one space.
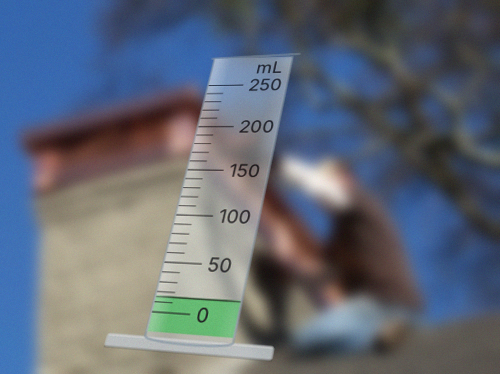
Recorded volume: 15 mL
